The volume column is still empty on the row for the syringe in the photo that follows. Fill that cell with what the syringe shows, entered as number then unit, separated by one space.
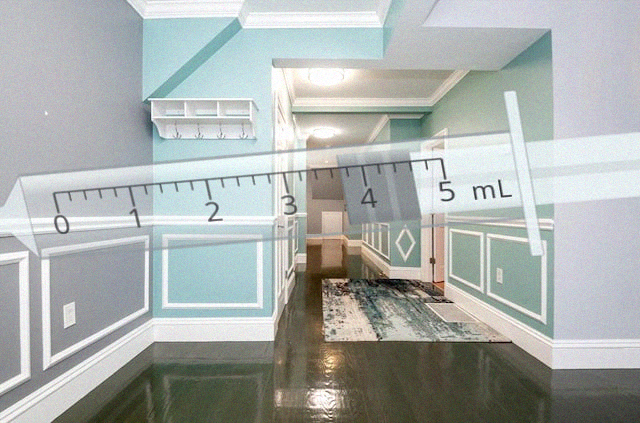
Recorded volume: 3.7 mL
